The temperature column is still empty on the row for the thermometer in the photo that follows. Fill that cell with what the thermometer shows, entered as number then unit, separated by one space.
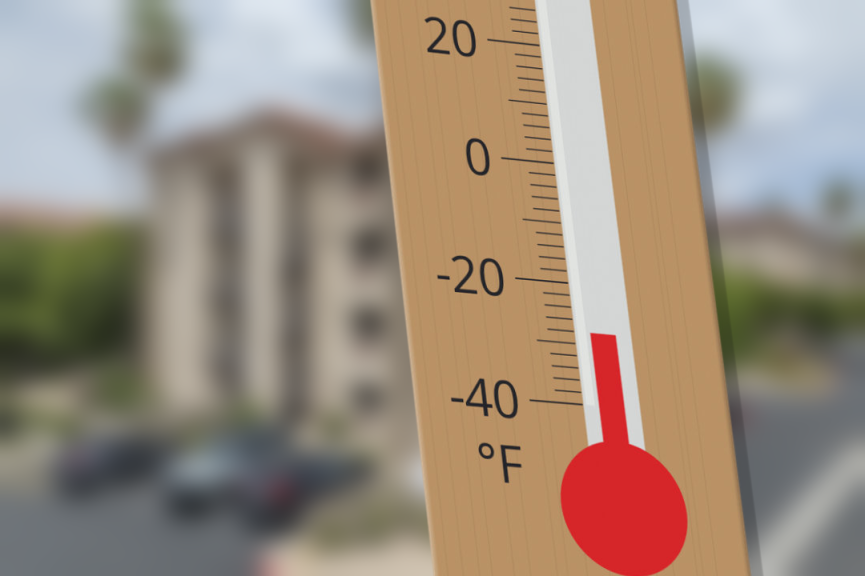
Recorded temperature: -28 °F
